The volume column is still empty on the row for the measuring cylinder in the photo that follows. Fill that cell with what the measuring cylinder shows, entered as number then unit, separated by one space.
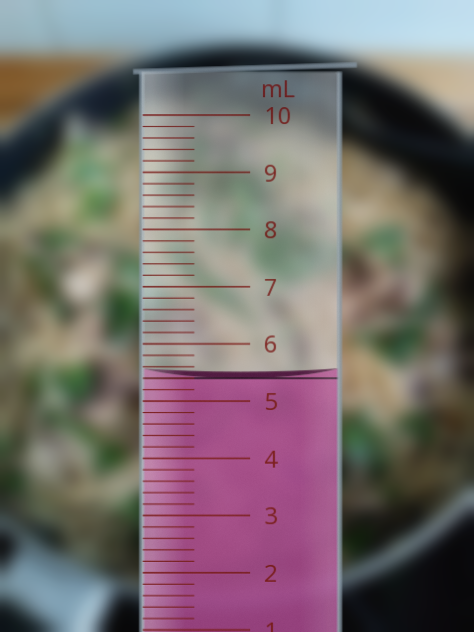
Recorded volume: 5.4 mL
